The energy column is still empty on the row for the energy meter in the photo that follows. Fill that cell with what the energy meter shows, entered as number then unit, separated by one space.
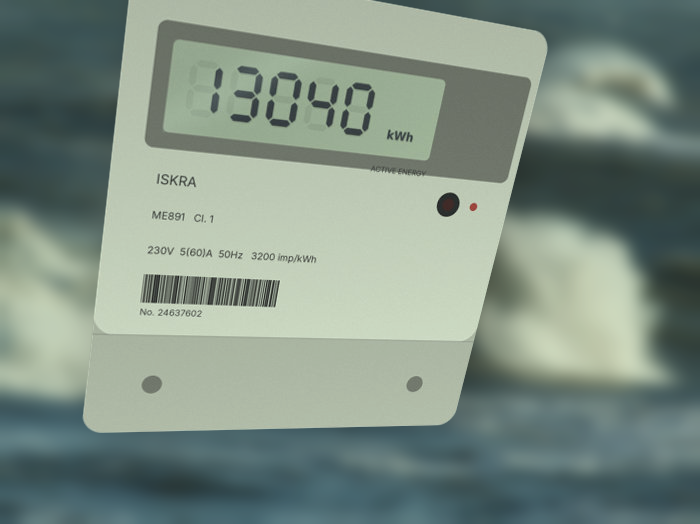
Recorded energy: 13040 kWh
